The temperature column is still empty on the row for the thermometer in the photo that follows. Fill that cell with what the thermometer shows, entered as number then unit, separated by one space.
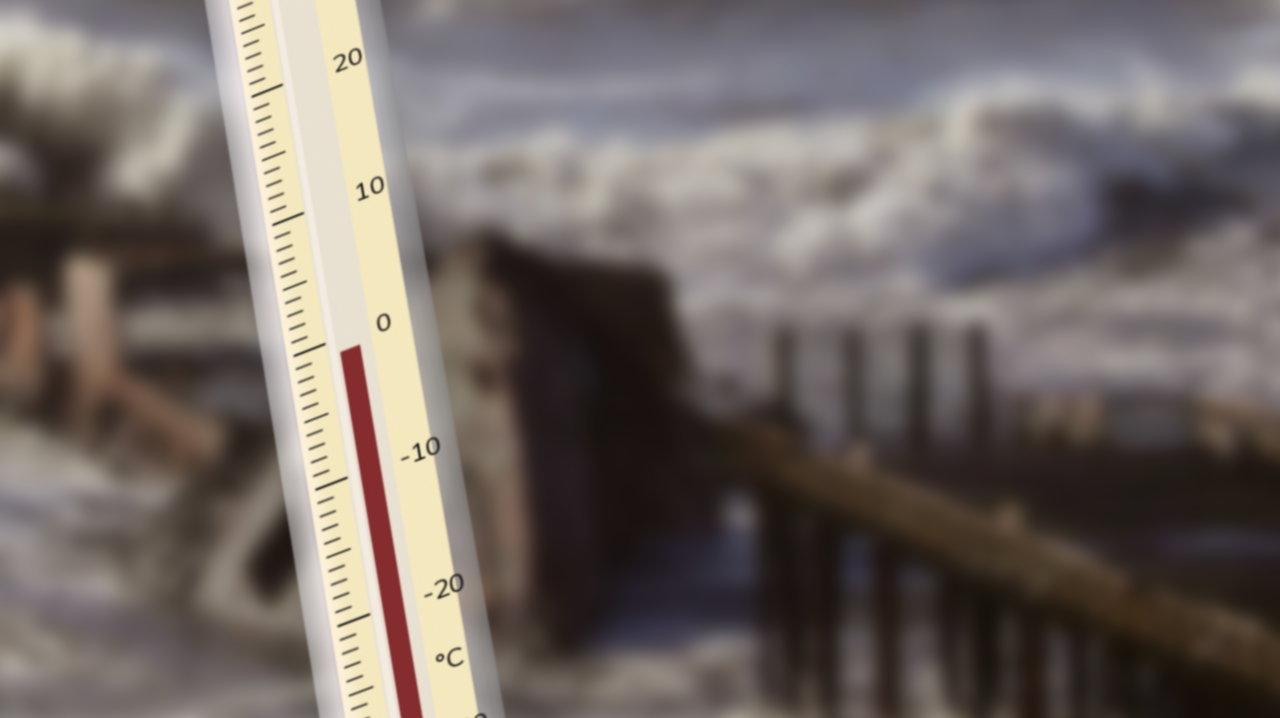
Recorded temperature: -1 °C
